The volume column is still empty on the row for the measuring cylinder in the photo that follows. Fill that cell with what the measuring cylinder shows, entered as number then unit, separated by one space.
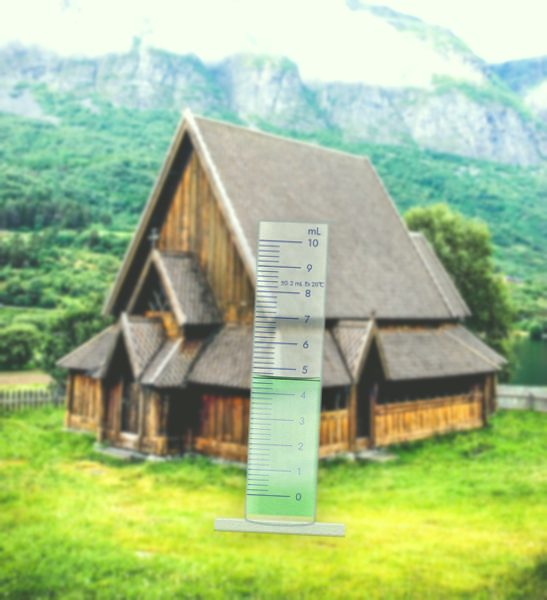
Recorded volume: 4.6 mL
